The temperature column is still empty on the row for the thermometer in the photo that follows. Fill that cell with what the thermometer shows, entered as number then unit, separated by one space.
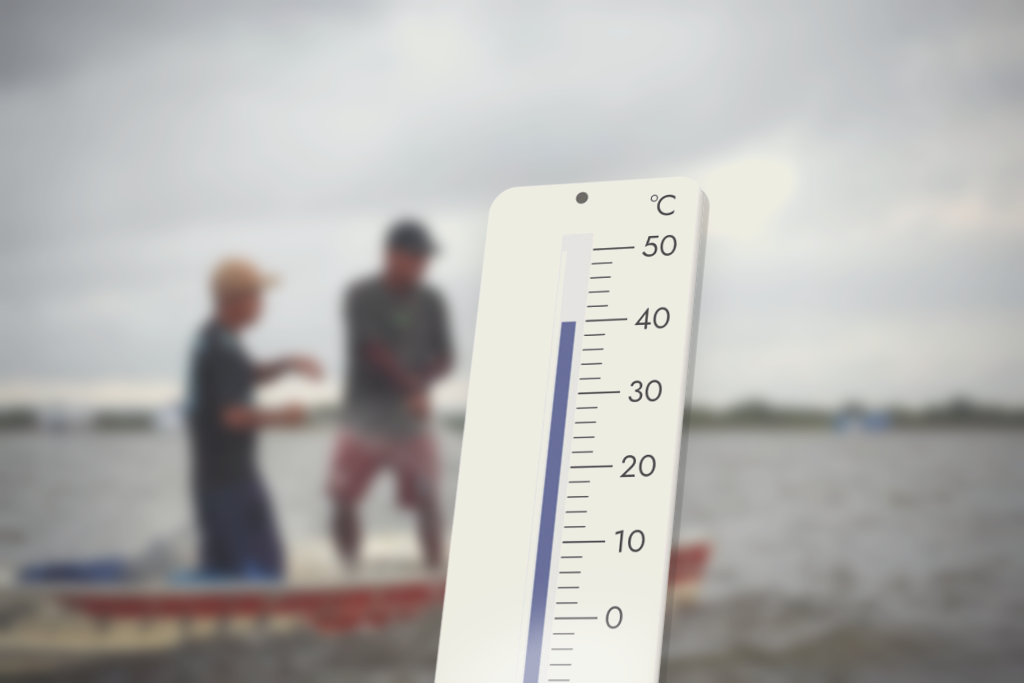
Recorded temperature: 40 °C
